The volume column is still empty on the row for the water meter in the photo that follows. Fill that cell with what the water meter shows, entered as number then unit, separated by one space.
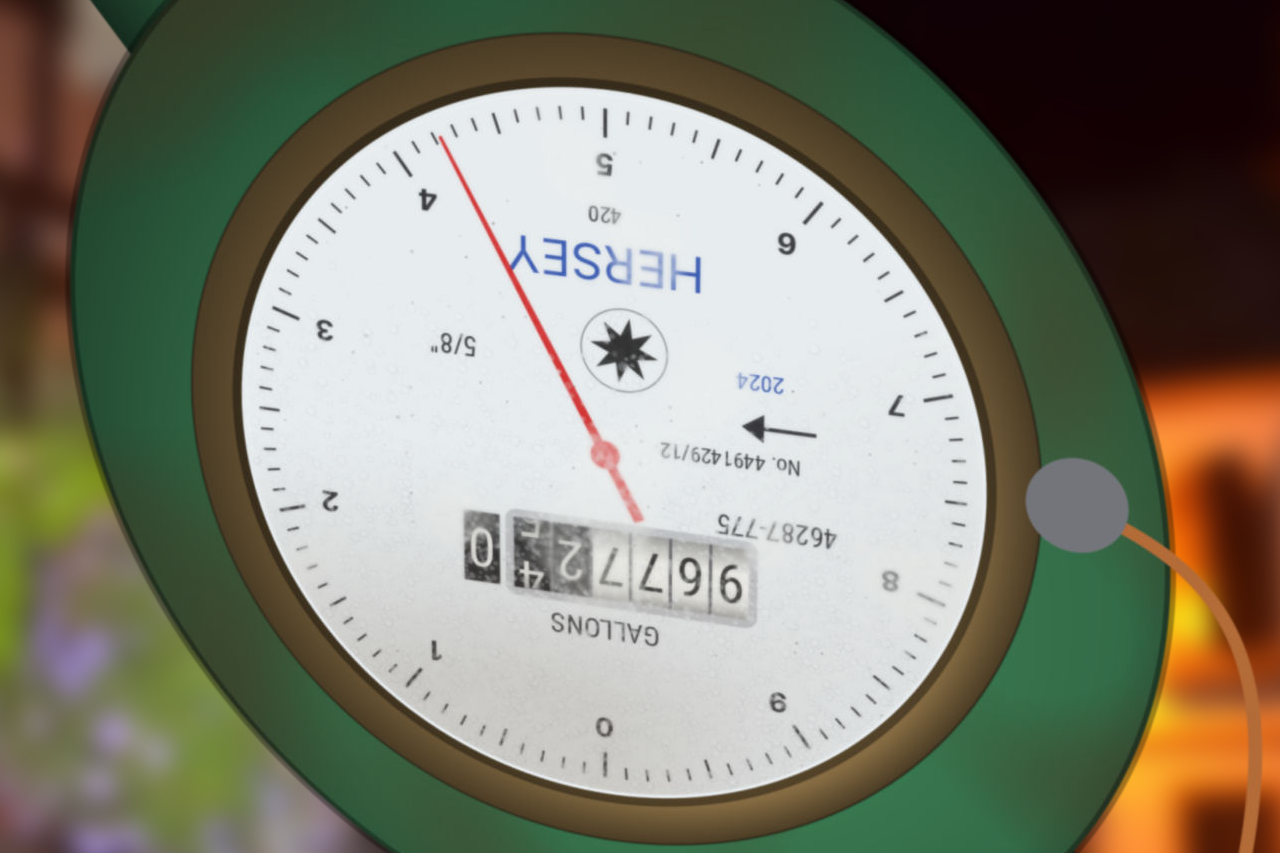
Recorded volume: 9677244.2 gal
